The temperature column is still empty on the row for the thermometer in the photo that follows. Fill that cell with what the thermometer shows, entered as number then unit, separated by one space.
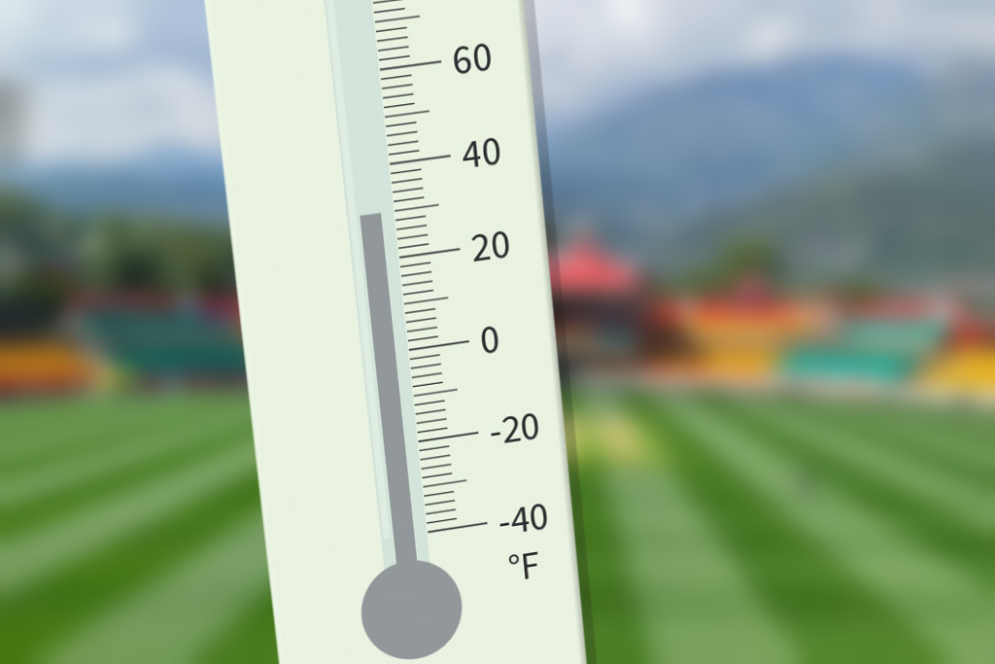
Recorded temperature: 30 °F
